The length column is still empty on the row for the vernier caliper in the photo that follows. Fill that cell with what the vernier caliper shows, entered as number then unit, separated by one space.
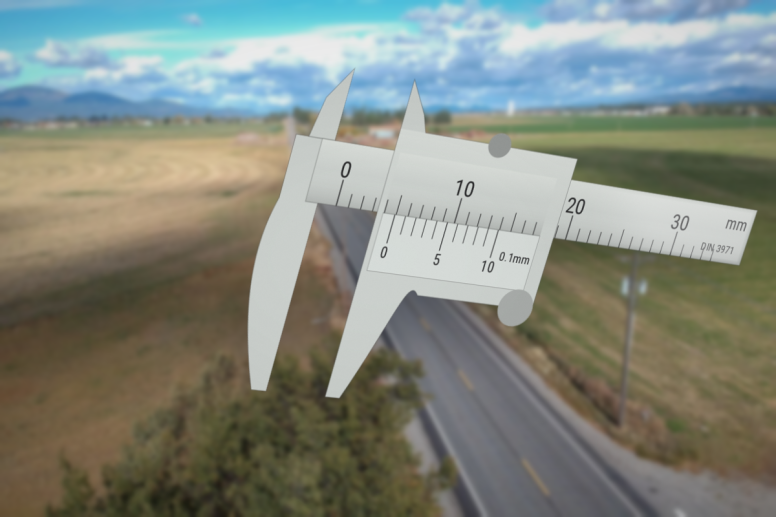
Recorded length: 4.9 mm
